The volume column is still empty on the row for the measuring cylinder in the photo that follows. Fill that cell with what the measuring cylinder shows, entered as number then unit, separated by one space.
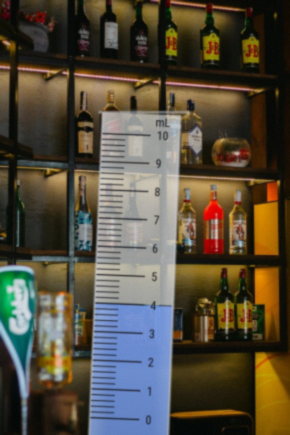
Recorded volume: 4 mL
